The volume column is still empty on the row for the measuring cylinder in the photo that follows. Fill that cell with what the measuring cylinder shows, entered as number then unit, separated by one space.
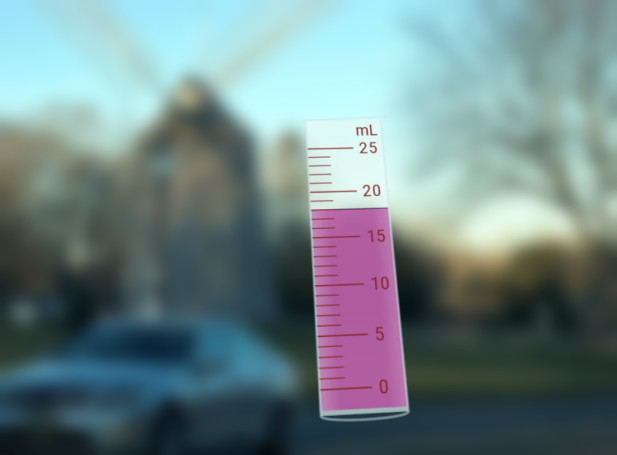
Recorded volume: 18 mL
